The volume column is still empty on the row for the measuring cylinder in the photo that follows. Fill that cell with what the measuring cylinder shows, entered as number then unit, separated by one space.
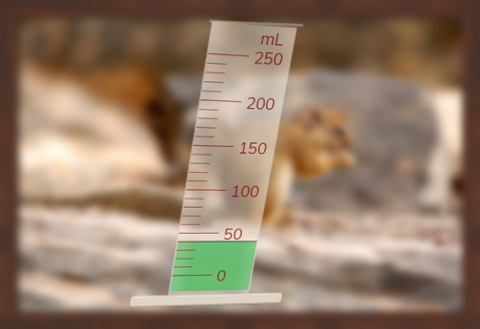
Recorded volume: 40 mL
